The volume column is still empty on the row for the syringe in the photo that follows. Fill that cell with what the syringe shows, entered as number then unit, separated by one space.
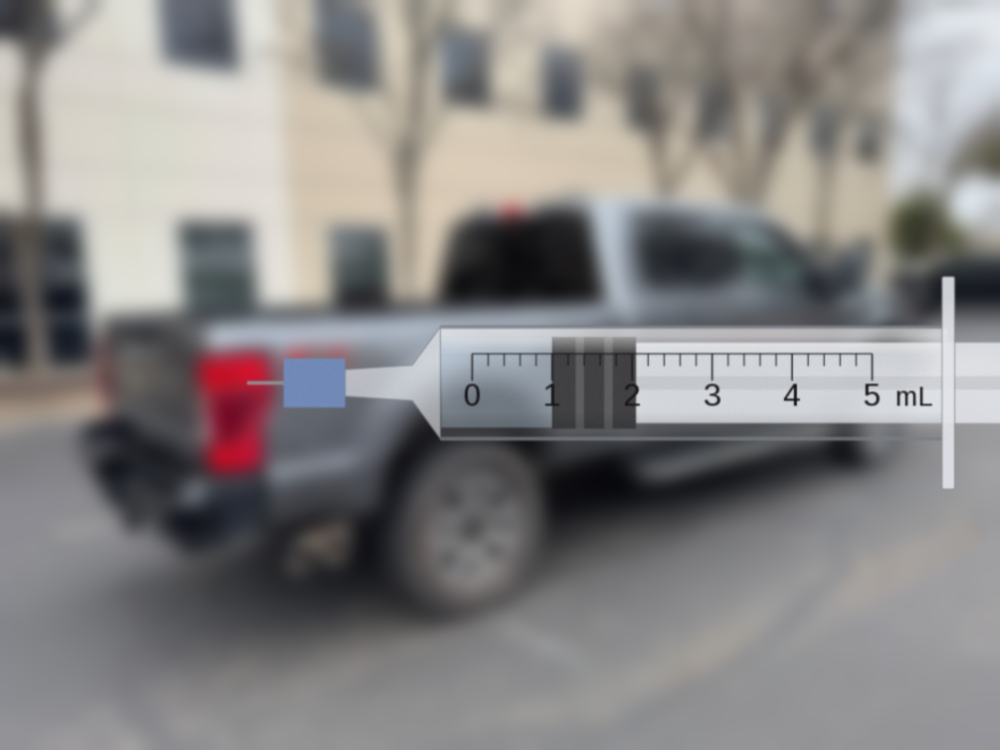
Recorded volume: 1 mL
